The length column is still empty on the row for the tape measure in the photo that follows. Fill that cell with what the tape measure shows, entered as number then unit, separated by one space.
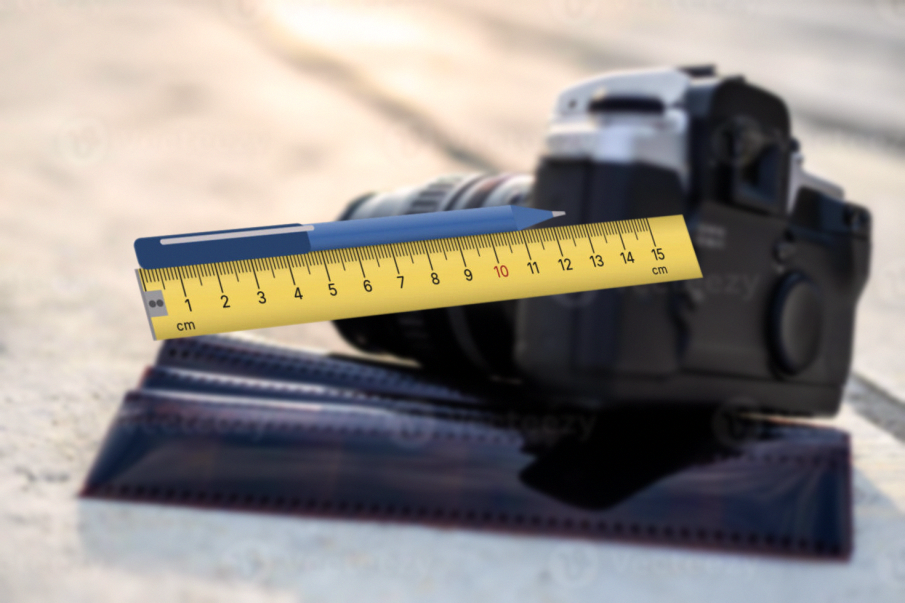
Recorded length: 12.5 cm
